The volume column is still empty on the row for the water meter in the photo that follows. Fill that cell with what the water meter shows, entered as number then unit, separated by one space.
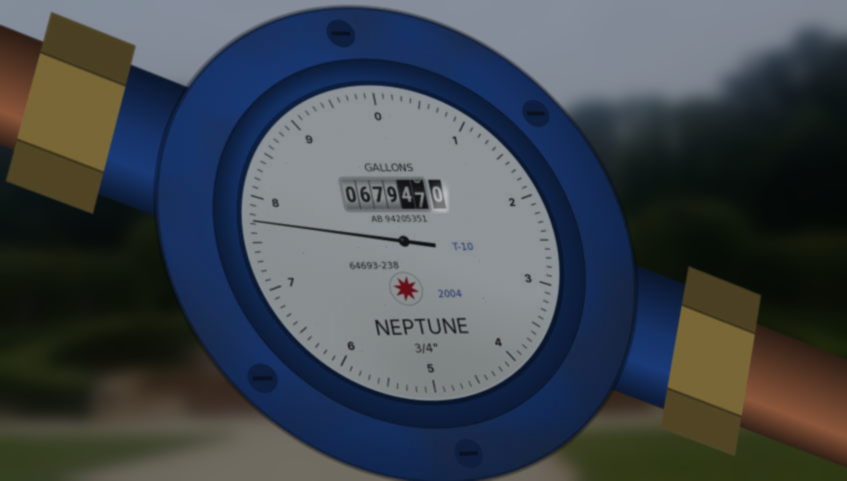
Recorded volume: 679467.7 gal
